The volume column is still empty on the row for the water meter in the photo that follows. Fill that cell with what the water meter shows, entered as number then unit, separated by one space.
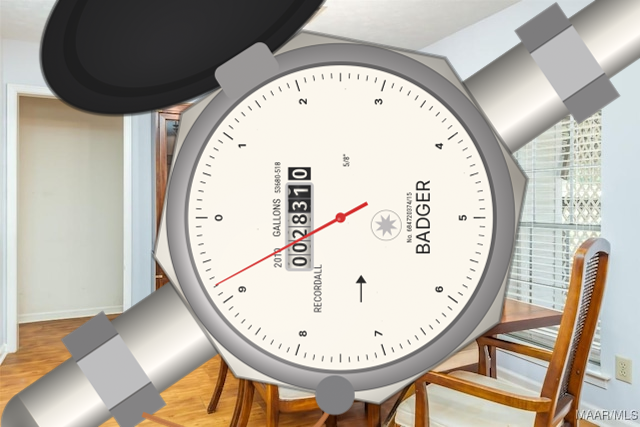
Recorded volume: 28309.2 gal
